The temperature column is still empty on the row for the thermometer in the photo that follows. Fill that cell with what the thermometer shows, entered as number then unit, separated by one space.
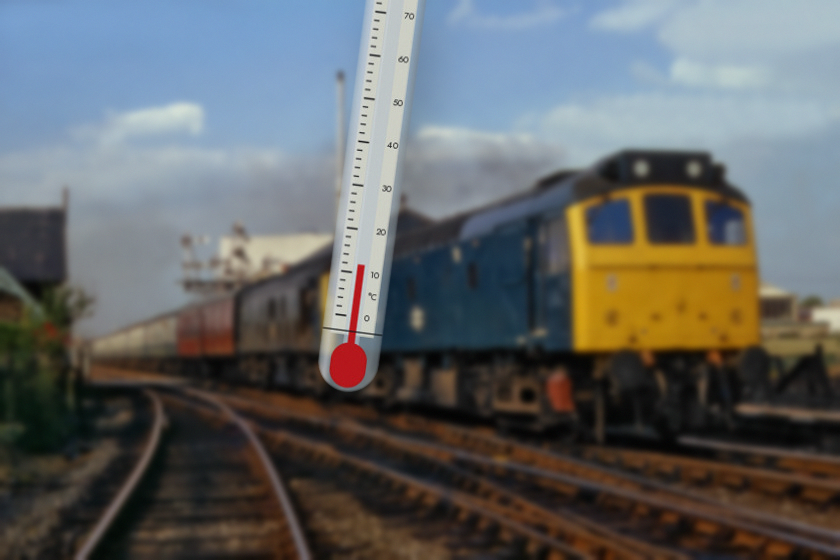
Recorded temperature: 12 °C
